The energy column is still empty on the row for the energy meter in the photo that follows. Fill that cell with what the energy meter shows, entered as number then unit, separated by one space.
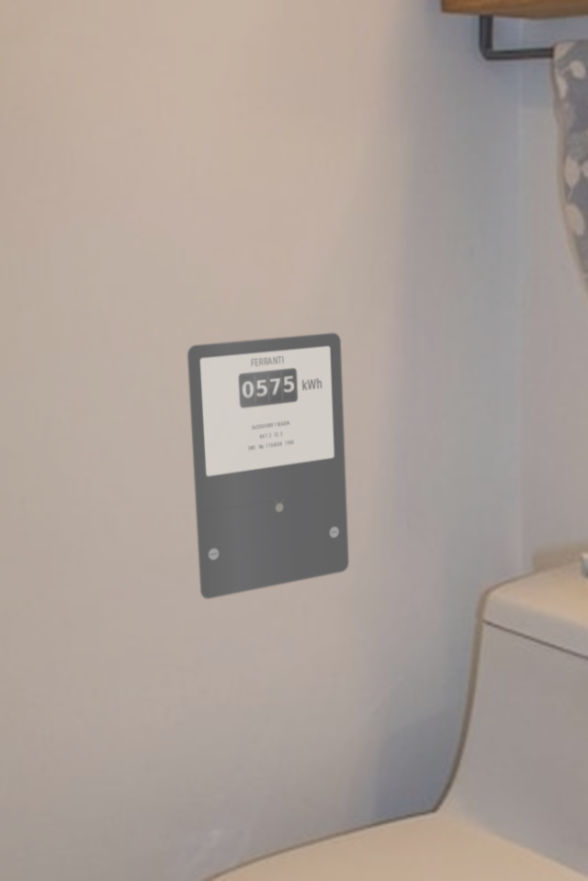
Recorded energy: 575 kWh
